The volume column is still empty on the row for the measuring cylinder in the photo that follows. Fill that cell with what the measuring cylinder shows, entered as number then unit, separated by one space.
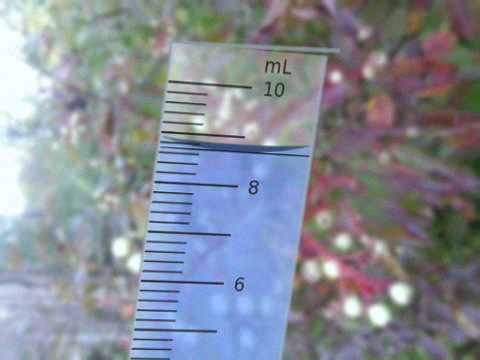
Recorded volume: 8.7 mL
